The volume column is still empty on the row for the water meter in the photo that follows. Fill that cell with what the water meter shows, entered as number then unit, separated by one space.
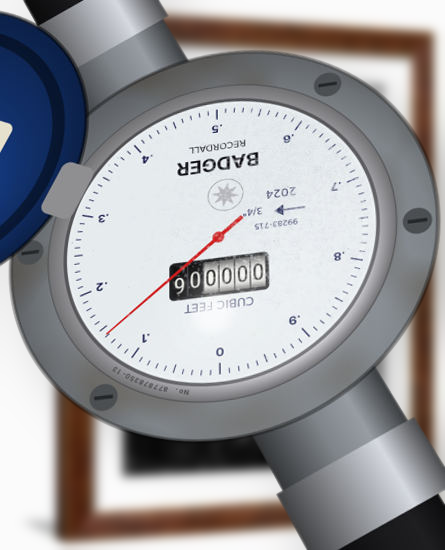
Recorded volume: 6.14 ft³
